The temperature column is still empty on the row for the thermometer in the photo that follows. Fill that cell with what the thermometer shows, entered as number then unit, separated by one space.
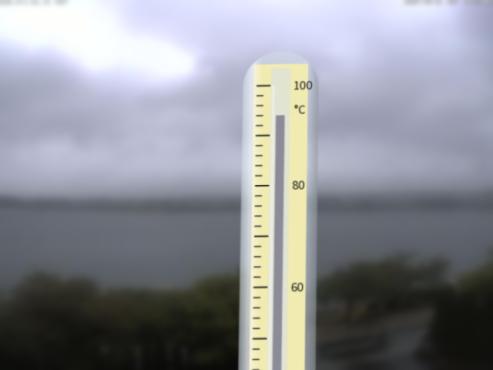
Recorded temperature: 94 °C
